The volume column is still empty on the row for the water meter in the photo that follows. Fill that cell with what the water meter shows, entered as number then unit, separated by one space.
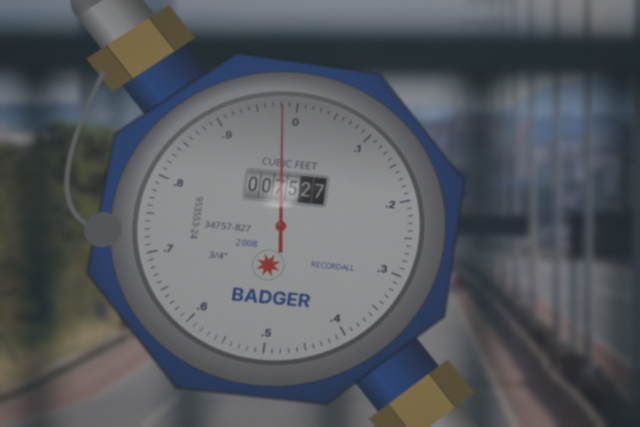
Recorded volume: 7526.98 ft³
